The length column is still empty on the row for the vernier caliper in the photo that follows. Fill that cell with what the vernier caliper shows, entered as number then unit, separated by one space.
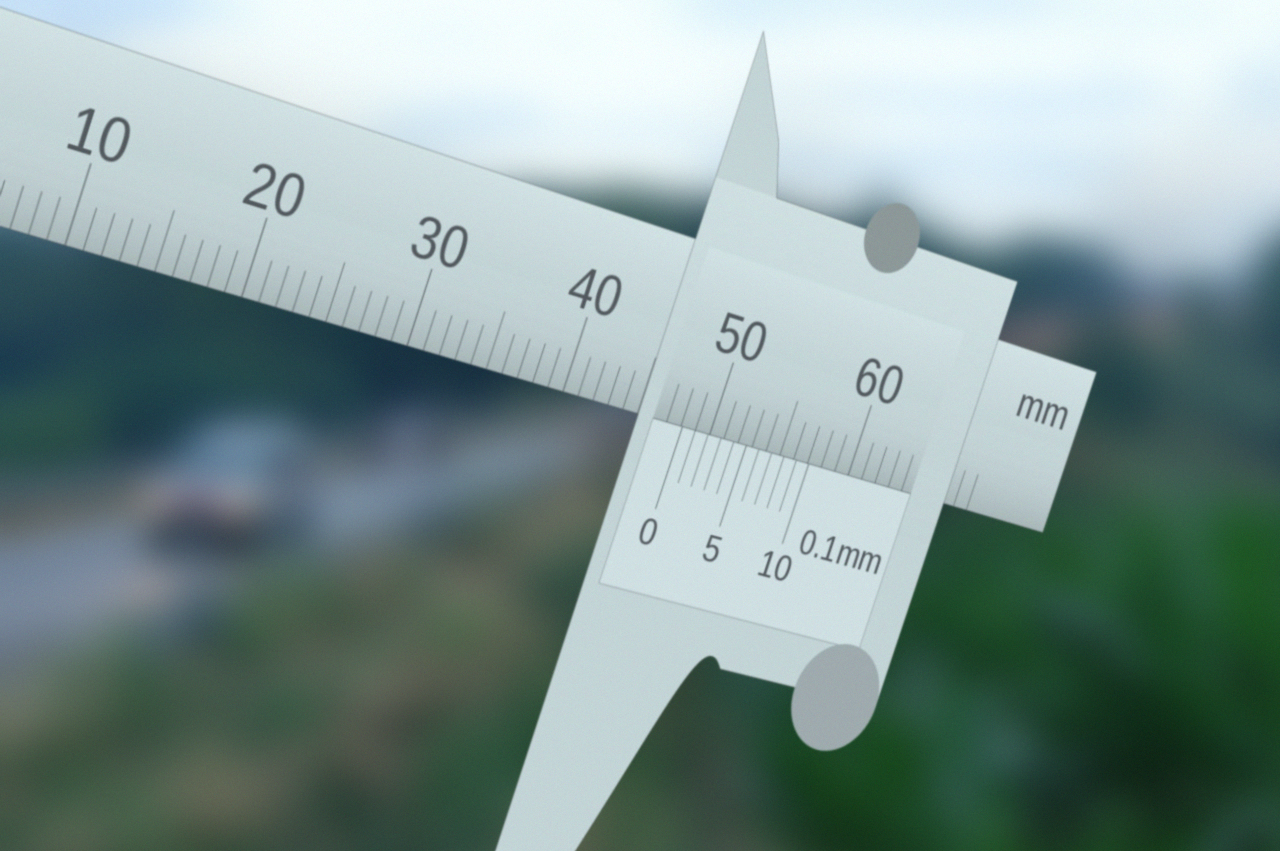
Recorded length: 48.1 mm
